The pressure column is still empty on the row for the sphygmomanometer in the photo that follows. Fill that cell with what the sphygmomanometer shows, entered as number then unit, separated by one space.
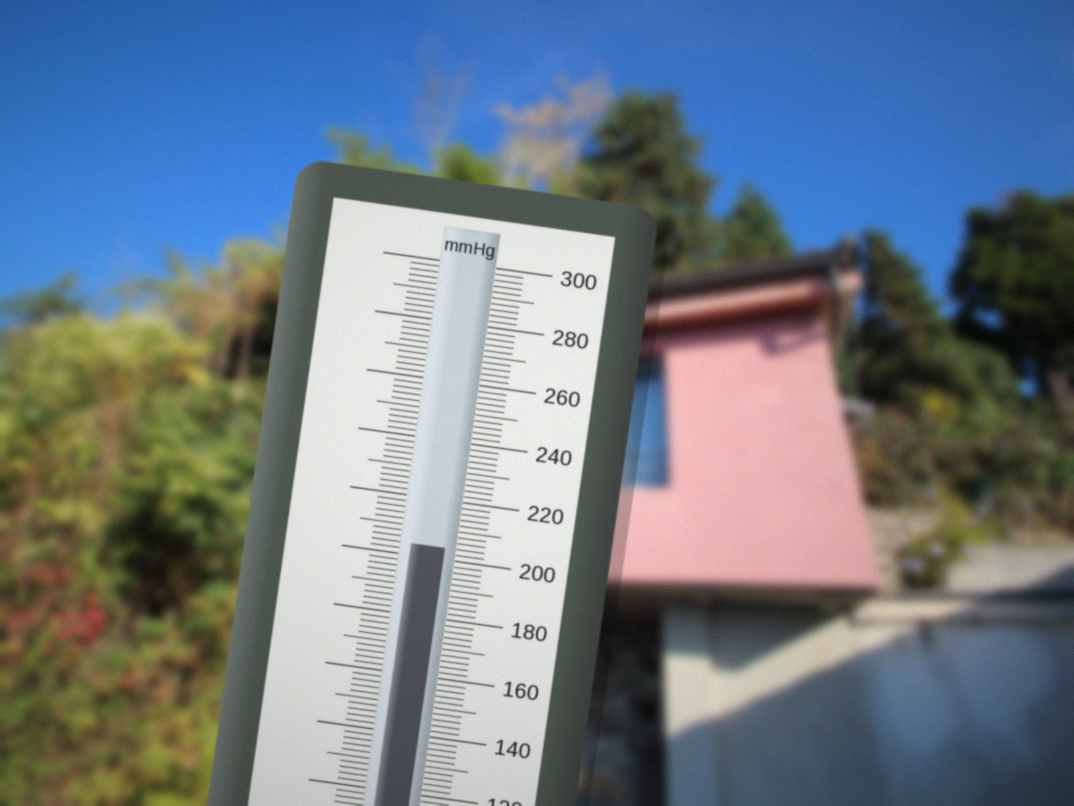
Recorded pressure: 204 mmHg
